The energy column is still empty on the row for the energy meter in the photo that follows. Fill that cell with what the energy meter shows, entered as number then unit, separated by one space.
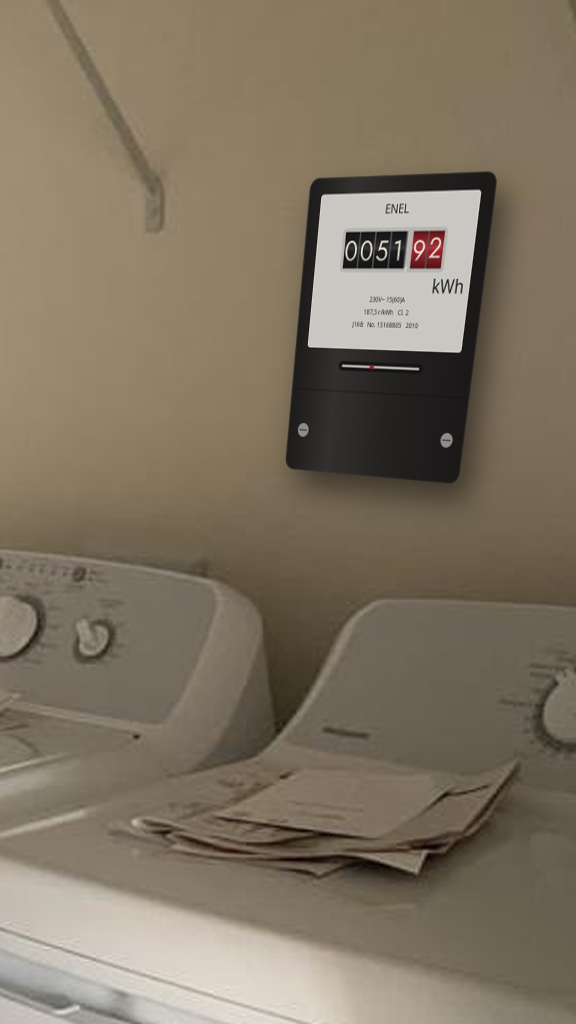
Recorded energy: 51.92 kWh
